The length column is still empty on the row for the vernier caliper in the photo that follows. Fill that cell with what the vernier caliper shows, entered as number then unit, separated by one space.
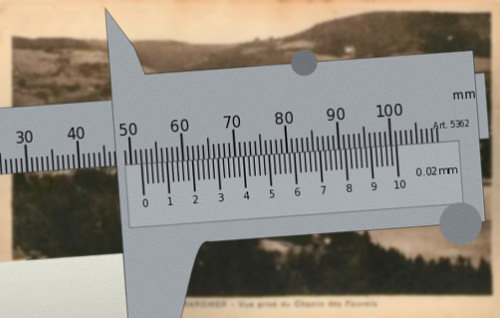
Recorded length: 52.0 mm
